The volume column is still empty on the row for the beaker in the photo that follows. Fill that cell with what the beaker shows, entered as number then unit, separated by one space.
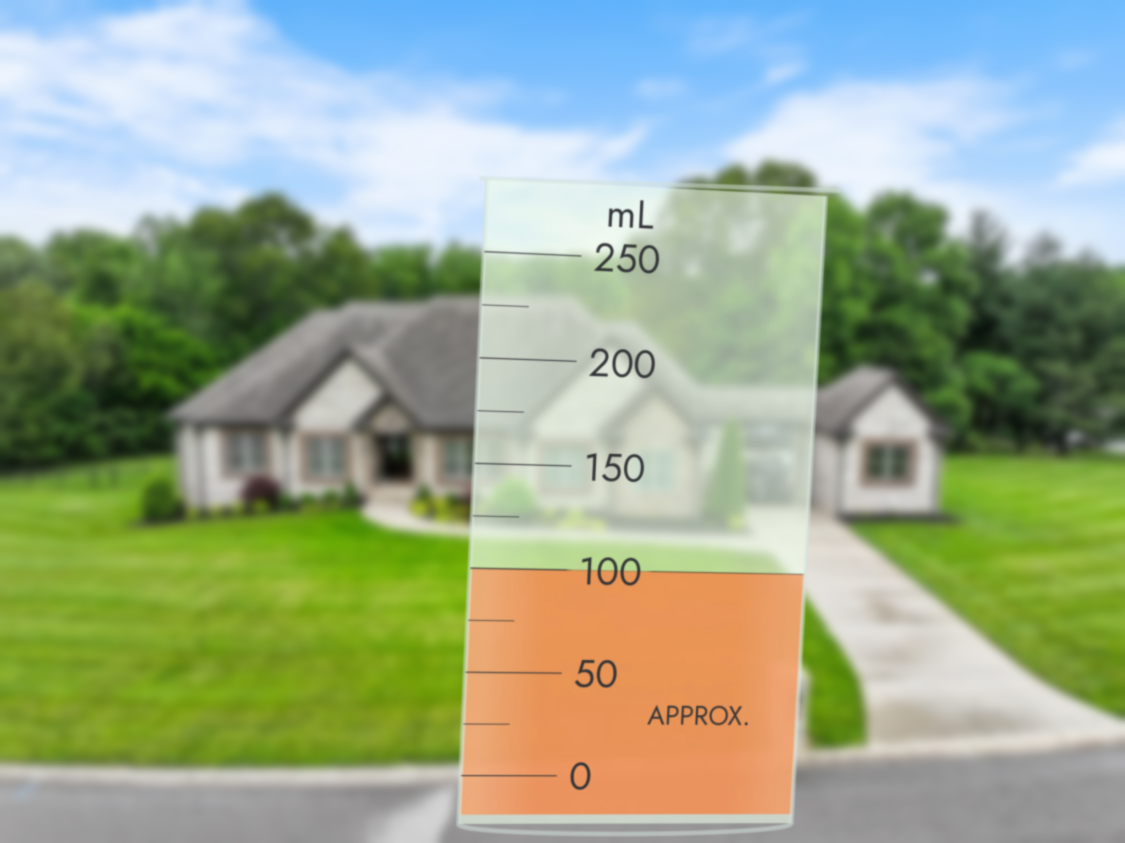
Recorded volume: 100 mL
